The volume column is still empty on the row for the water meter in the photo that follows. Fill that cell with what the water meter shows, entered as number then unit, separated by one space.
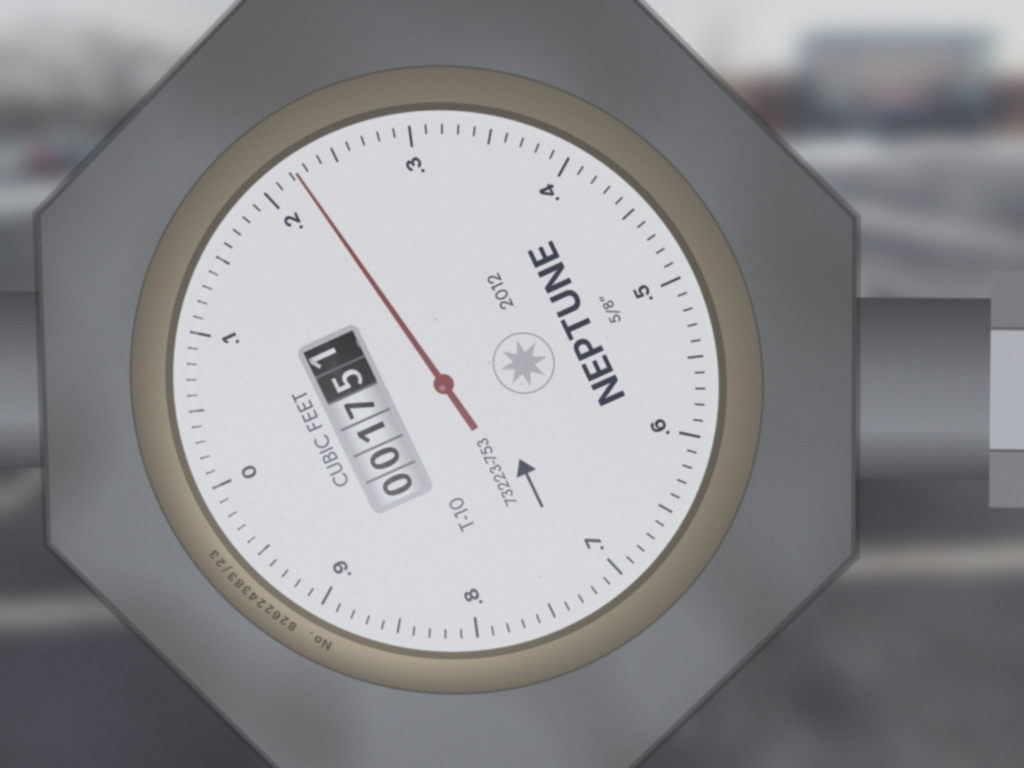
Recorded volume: 1751.22 ft³
